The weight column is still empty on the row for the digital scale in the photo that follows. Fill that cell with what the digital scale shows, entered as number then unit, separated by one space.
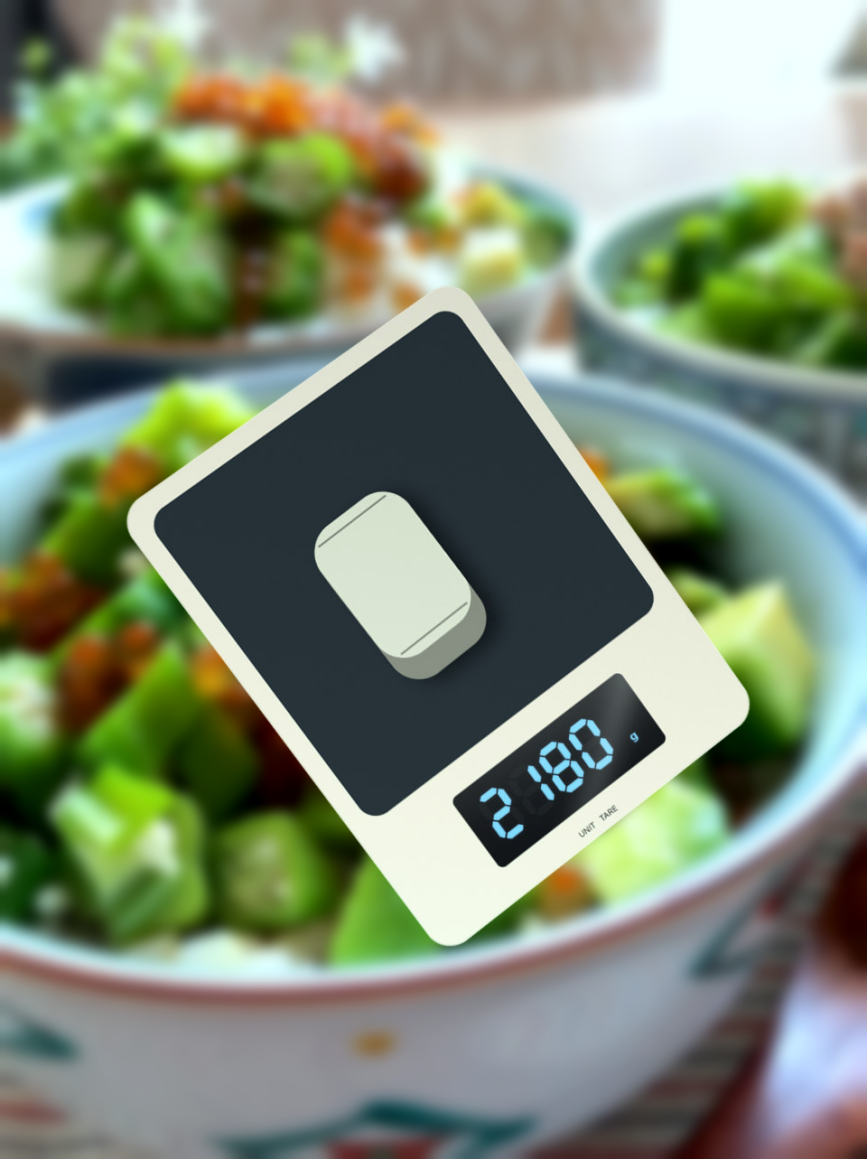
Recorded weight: 2180 g
